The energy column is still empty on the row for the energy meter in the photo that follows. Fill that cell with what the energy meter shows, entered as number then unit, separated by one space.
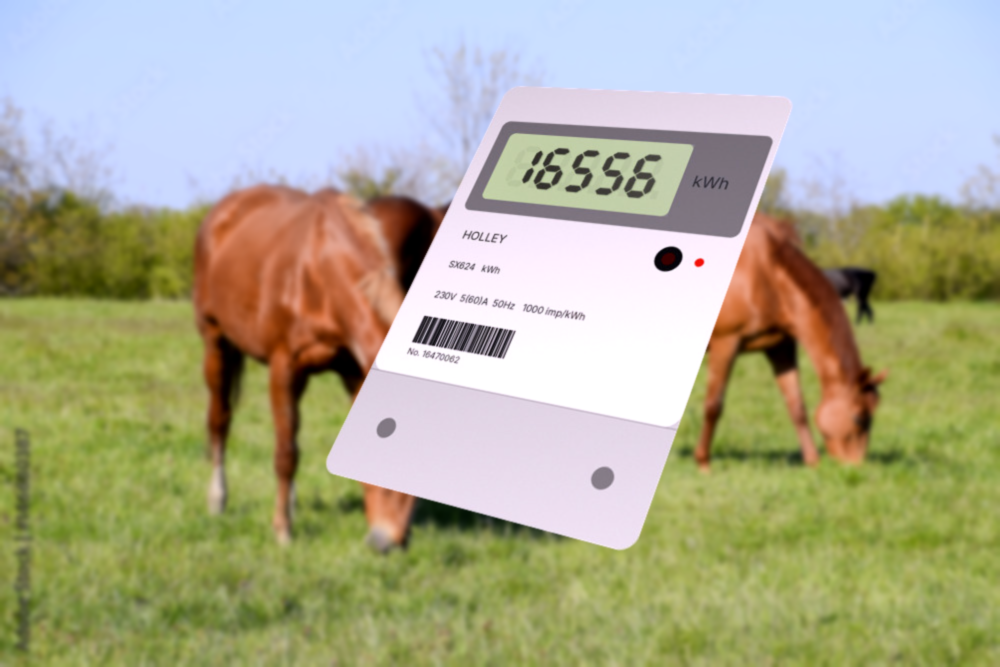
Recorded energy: 16556 kWh
